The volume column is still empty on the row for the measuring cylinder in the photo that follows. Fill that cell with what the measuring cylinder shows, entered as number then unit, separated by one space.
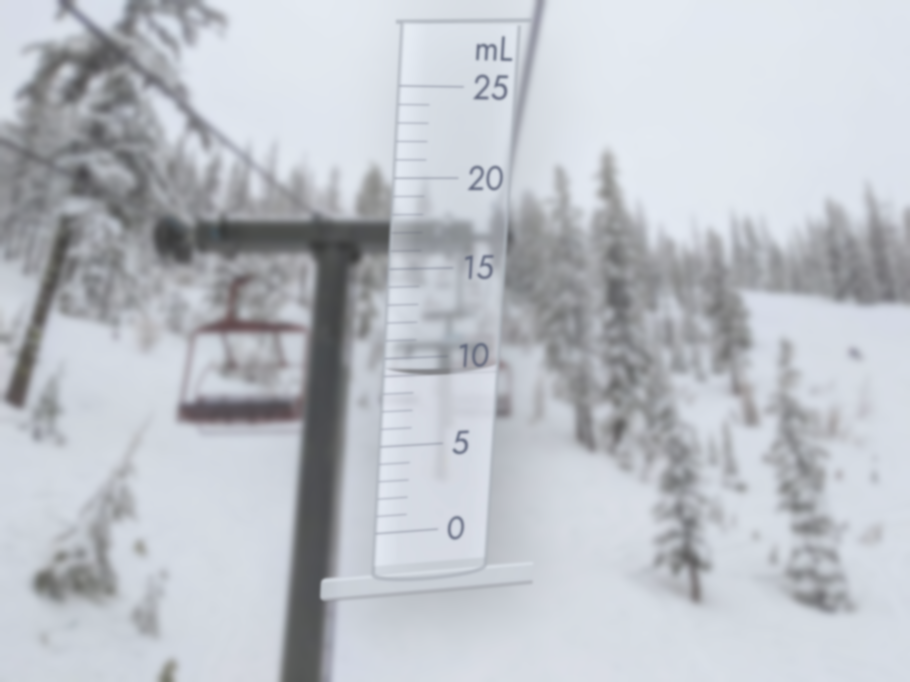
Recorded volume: 9 mL
